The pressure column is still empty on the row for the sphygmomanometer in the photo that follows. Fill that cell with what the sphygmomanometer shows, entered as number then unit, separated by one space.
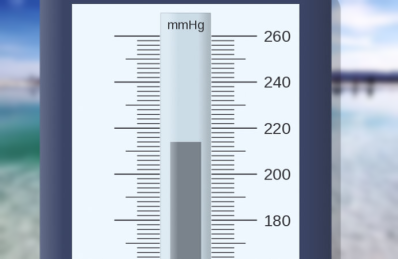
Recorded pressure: 214 mmHg
